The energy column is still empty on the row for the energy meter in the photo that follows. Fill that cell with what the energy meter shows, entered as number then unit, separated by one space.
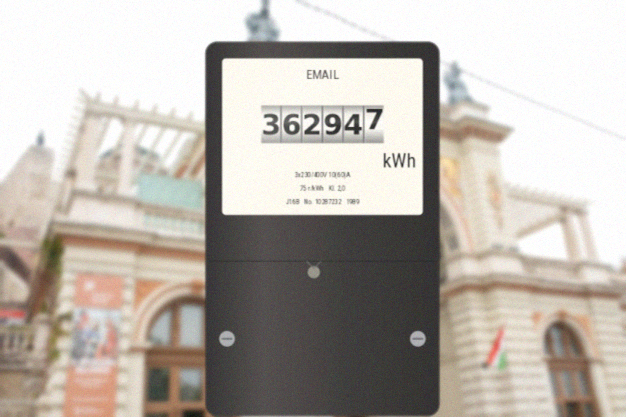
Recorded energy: 362947 kWh
